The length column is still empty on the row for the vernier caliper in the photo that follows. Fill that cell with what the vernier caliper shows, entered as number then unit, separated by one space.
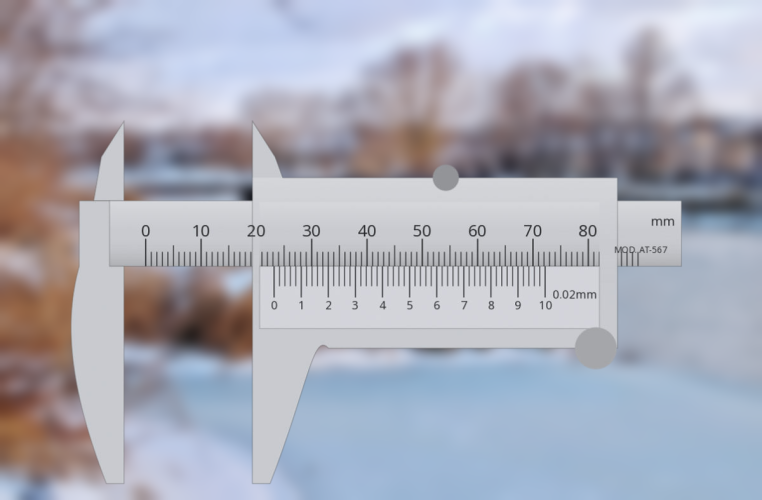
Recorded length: 23.2 mm
